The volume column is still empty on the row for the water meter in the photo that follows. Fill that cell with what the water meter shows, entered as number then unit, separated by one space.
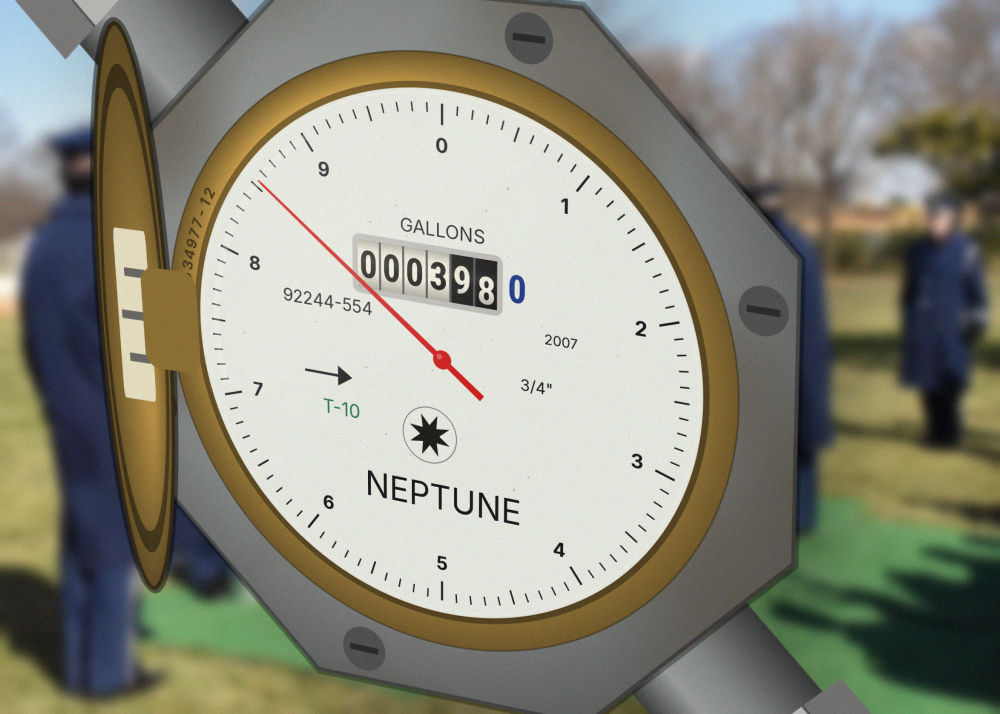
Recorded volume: 3978.5 gal
